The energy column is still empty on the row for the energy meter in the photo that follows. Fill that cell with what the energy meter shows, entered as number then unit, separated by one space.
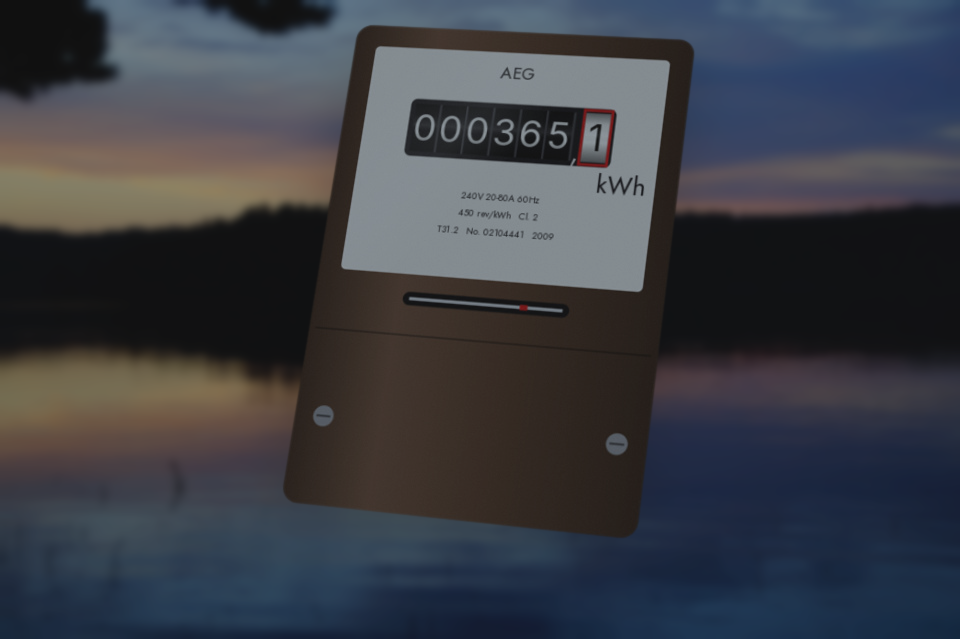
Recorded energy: 365.1 kWh
